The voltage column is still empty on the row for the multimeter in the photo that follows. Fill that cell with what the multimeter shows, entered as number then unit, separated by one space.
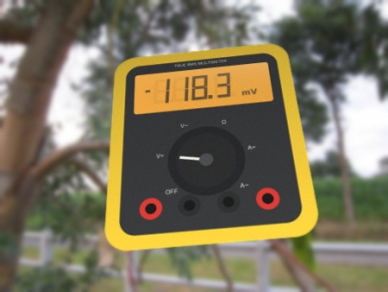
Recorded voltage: -118.3 mV
